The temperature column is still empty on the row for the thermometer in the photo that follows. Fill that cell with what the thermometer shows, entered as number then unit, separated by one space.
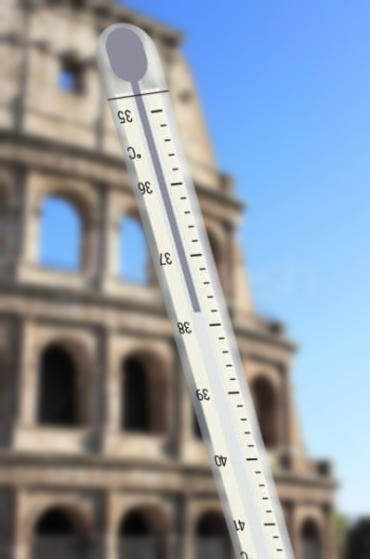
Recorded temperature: 37.8 °C
